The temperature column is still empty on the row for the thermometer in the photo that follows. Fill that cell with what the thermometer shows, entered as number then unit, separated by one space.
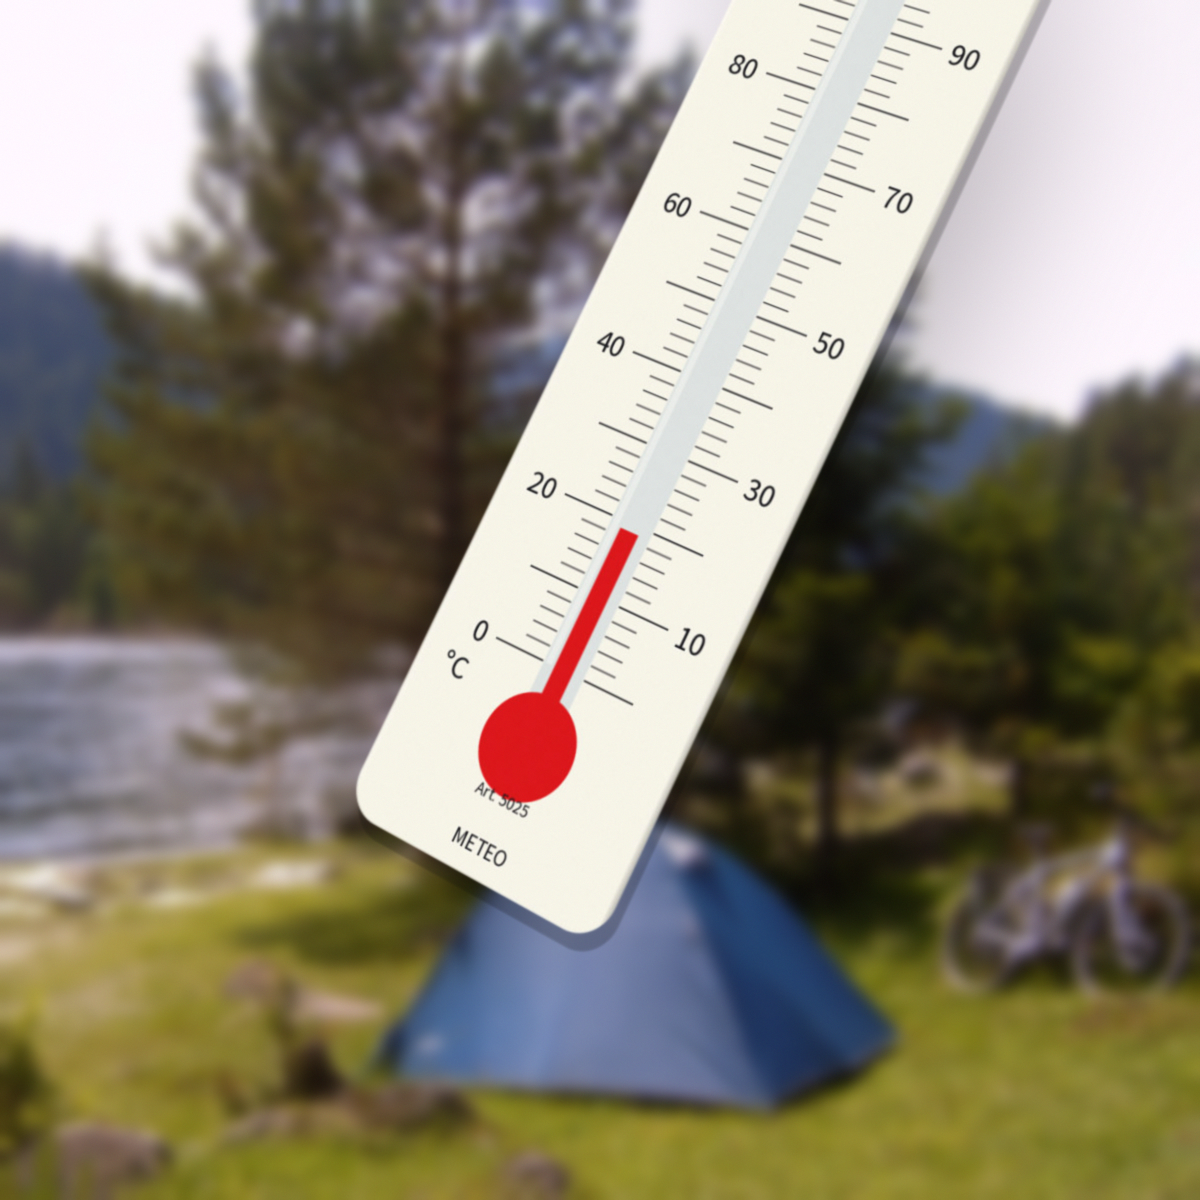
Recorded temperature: 19 °C
